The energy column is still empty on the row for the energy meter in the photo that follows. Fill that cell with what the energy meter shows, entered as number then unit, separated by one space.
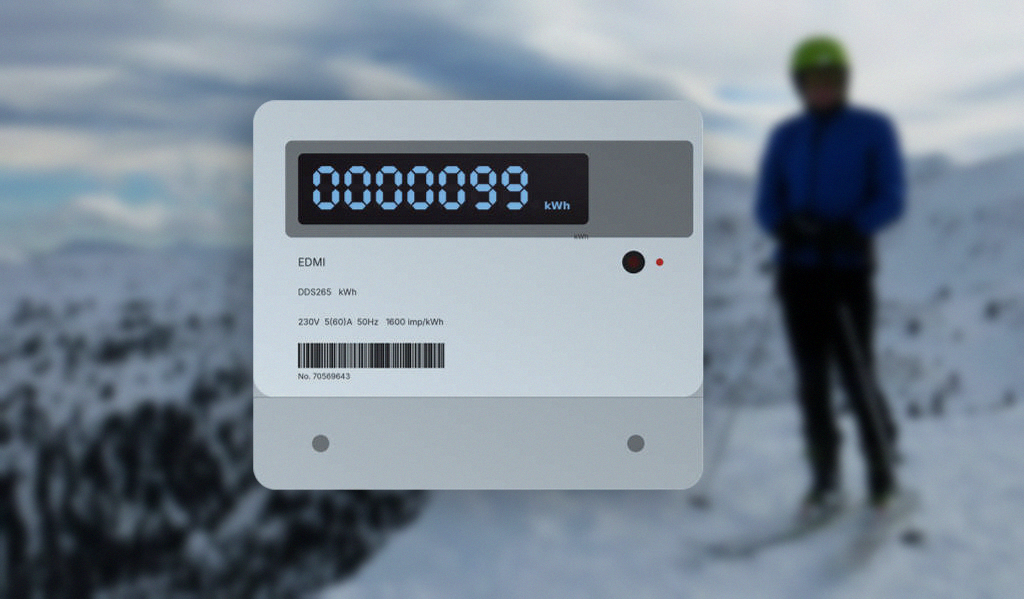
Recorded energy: 99 kWh
